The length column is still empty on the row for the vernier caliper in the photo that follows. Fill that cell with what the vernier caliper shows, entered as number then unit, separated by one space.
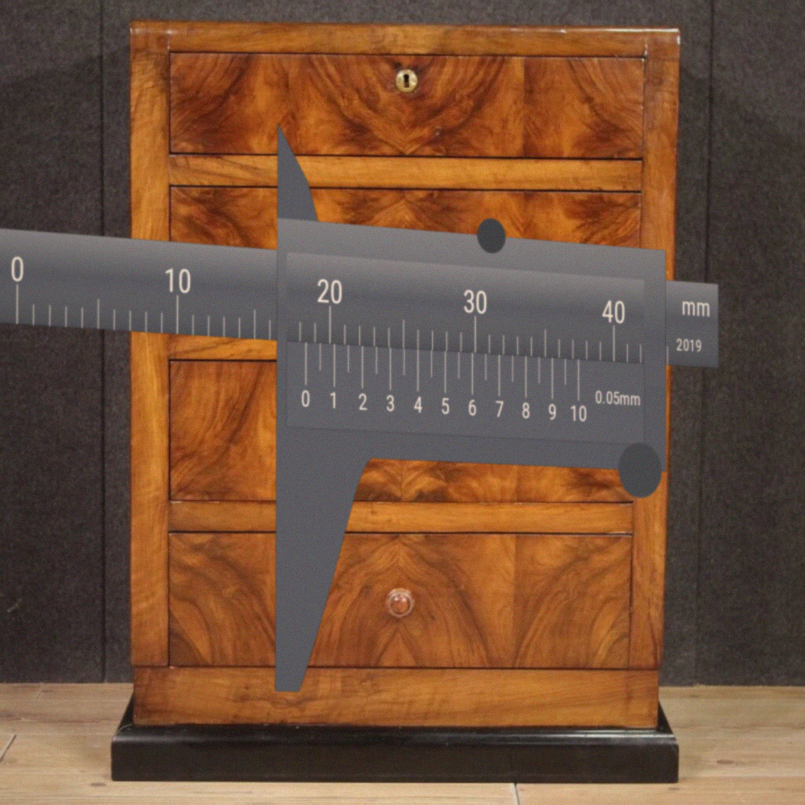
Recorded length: 18.4 mm
